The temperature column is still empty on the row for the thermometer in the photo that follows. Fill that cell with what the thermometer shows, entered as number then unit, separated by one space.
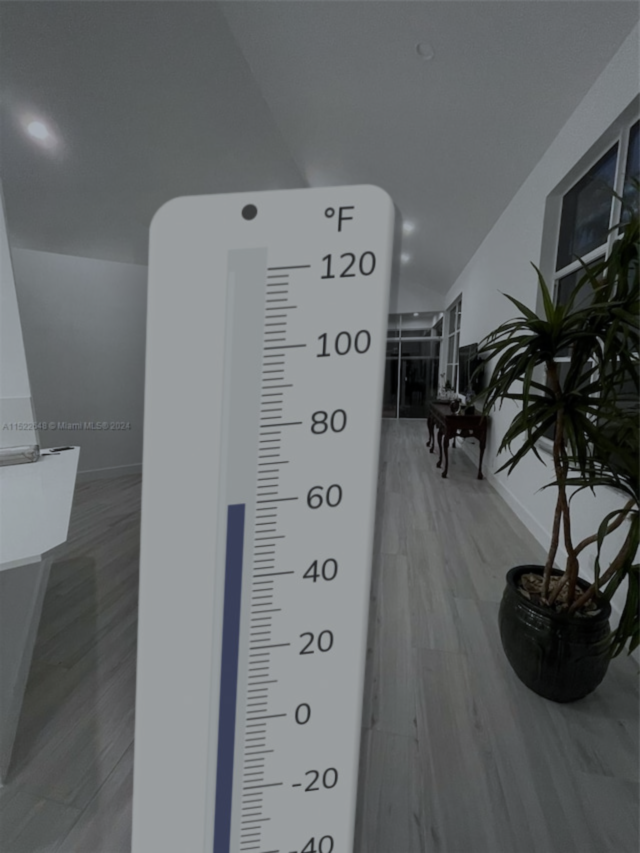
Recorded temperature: 60 °F
